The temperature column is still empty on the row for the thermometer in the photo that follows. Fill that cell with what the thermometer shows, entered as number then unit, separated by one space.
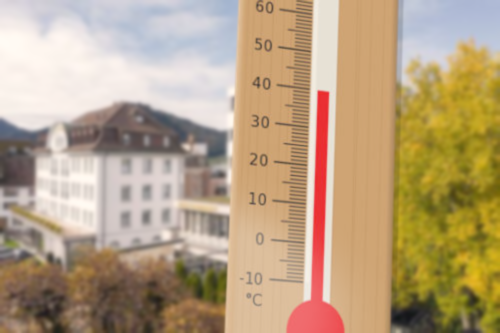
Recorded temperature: 40 °C
